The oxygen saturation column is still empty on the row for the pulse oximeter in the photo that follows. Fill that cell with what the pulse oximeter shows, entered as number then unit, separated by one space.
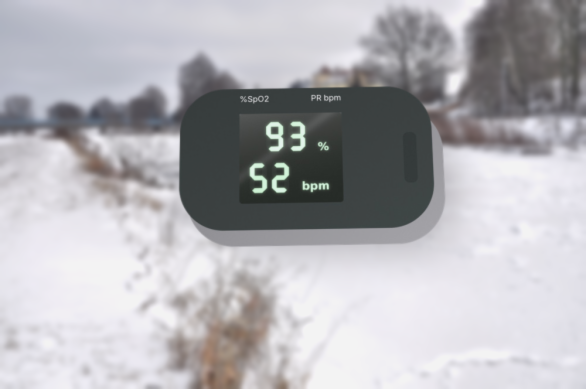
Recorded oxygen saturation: 93 %
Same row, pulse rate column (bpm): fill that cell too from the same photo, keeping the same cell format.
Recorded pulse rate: 52 bpm
